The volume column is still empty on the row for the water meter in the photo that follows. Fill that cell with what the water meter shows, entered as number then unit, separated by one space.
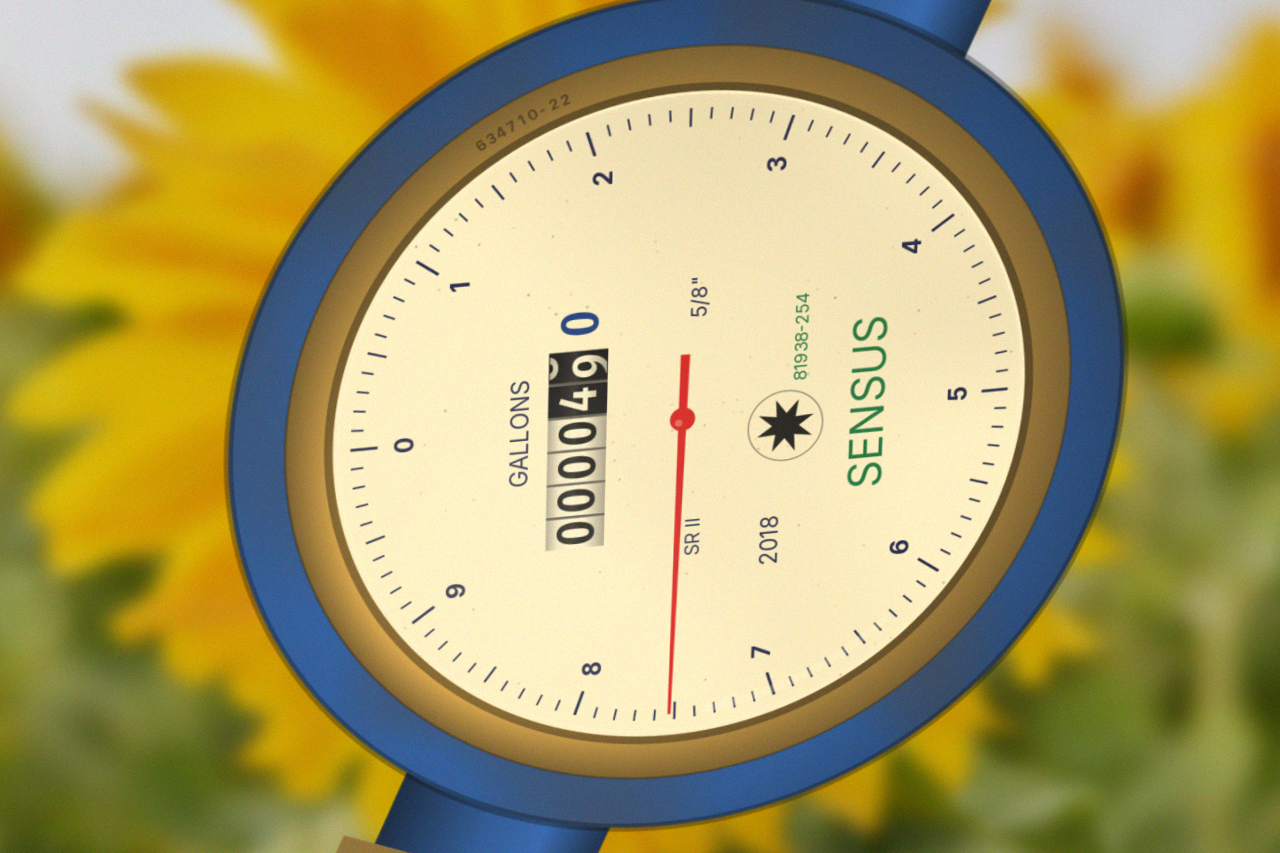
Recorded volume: 487.5 gal
